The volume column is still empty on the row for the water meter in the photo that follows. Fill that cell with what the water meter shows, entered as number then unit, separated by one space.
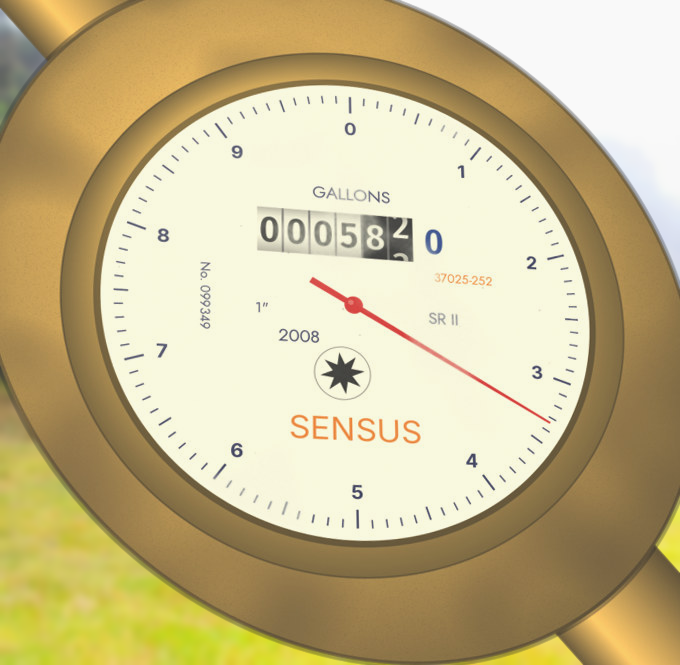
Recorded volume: 5823.3 gal
